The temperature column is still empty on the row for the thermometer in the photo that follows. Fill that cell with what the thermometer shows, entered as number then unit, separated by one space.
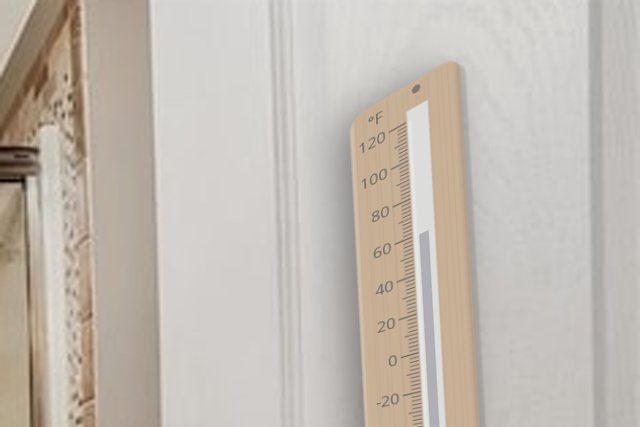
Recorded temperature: 60 °F
